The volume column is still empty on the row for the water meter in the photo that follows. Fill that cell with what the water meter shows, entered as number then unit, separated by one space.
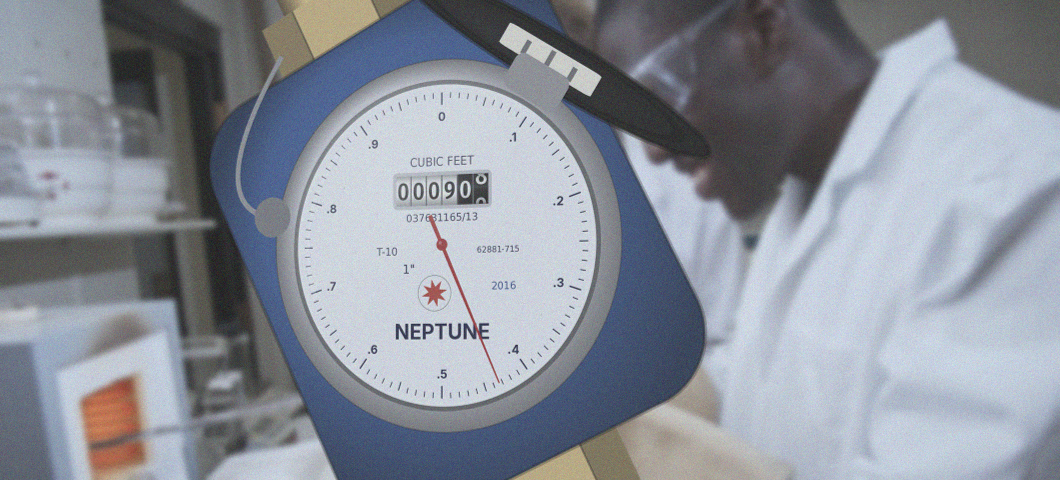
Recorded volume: 908.43 ft³
